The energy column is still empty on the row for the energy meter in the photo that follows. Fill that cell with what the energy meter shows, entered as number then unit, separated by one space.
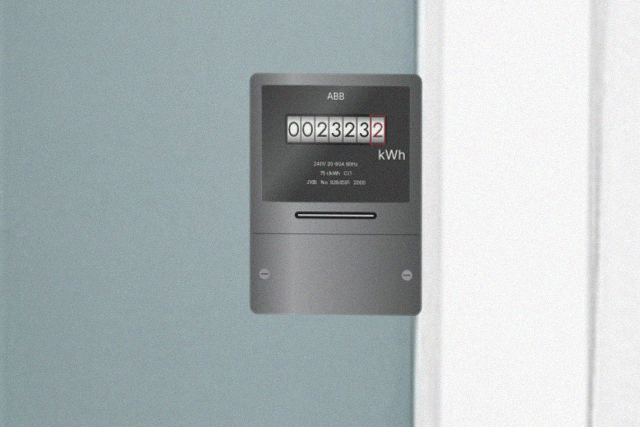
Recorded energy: 2323.2 kWh
